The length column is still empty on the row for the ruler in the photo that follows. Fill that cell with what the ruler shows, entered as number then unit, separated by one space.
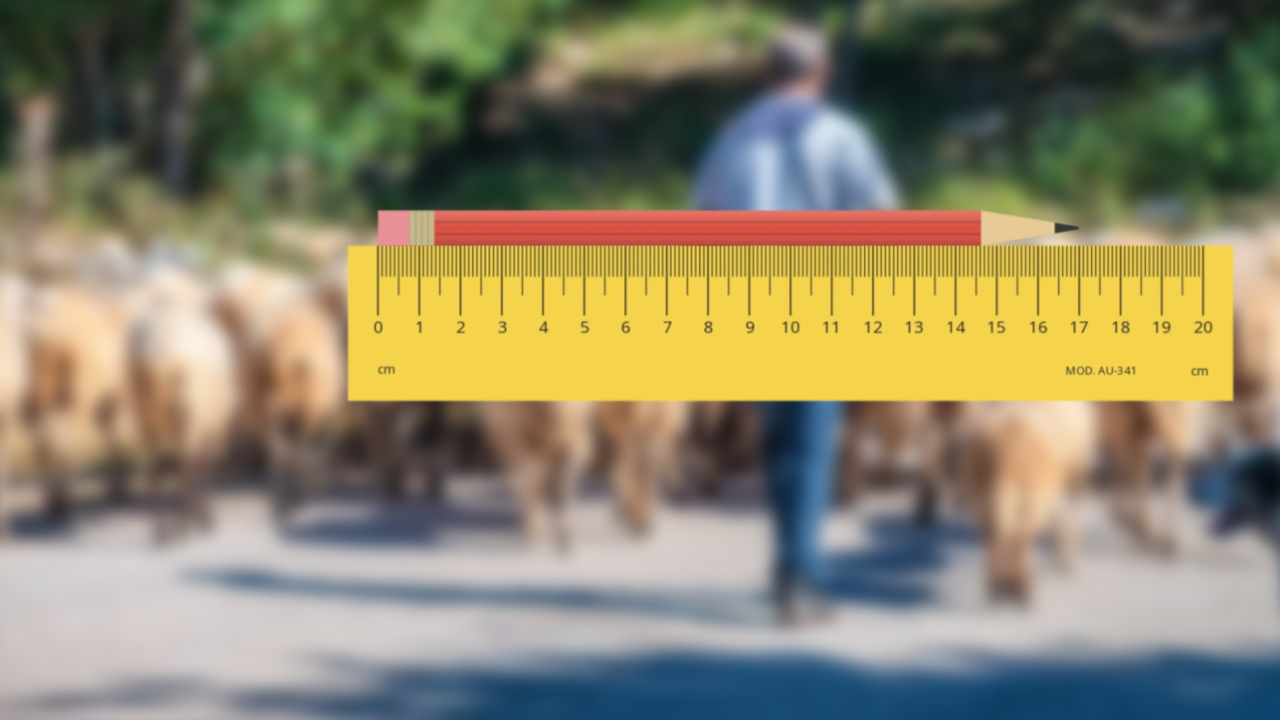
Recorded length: 17 cm
